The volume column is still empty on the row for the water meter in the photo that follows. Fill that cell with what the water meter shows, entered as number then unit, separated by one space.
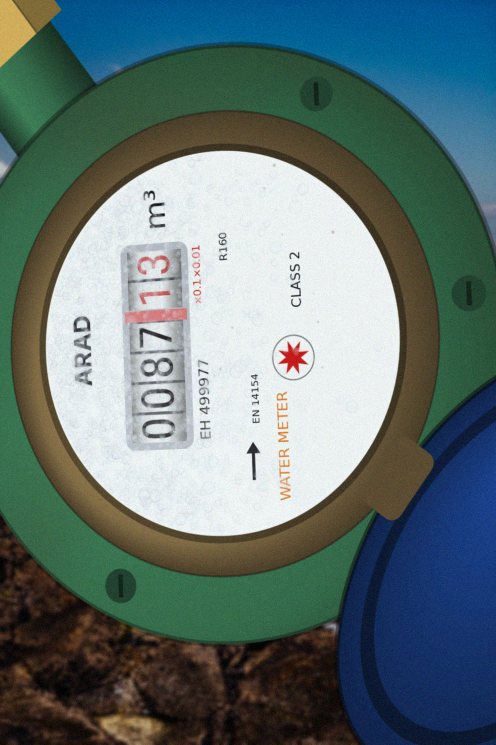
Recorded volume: 87.13 m³
